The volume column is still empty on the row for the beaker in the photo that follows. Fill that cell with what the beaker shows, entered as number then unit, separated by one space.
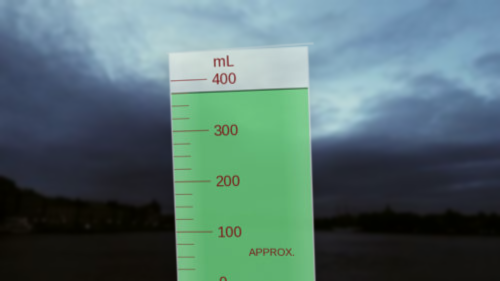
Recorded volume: 375 mL
